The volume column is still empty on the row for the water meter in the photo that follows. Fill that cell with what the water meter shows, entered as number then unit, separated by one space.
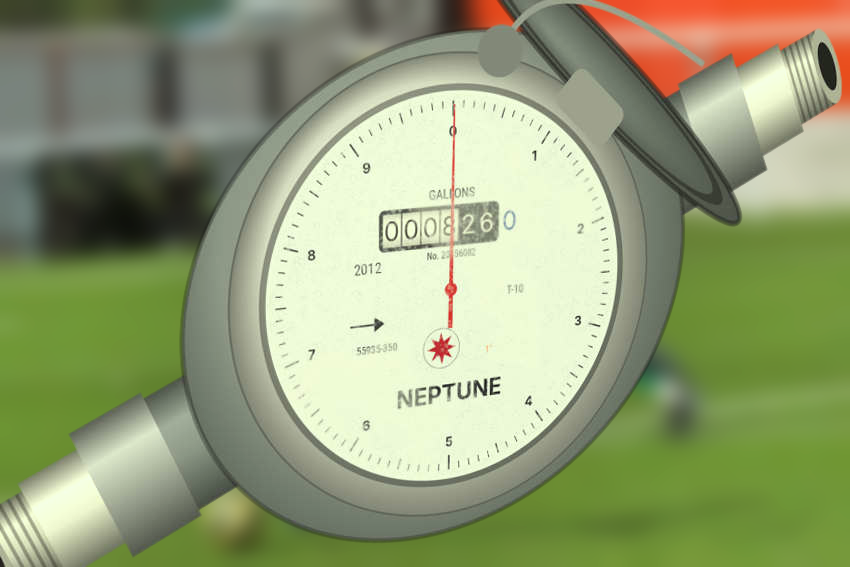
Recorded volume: 8260.0 gal
